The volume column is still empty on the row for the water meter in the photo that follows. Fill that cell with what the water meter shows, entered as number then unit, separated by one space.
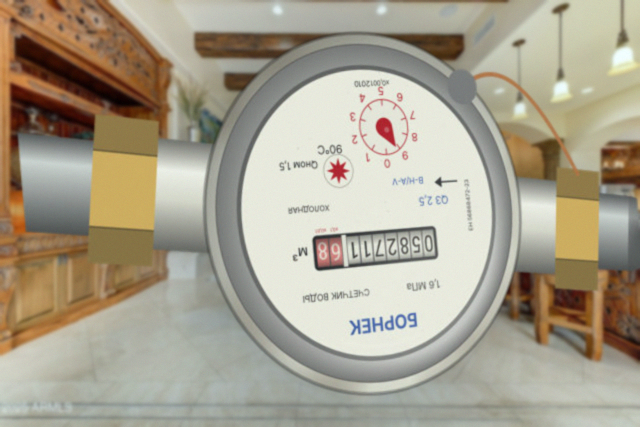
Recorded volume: 582711.679 m³
